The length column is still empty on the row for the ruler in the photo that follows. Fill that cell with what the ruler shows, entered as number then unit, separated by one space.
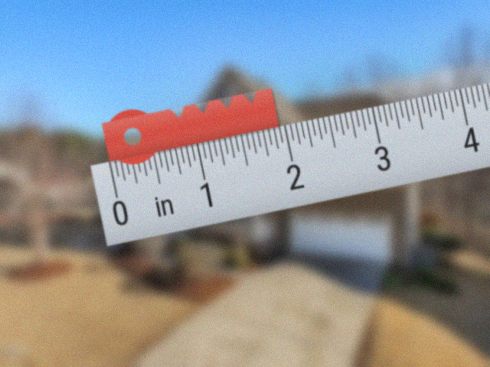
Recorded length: 1.9375 in
